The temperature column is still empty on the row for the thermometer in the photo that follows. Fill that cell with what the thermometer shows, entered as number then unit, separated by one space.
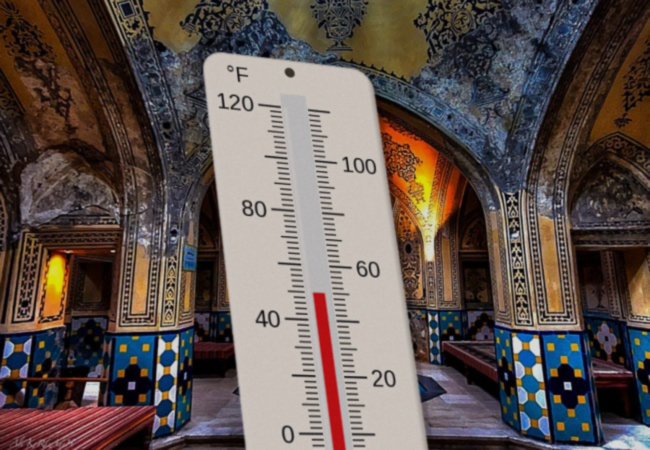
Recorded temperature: 50 °F
